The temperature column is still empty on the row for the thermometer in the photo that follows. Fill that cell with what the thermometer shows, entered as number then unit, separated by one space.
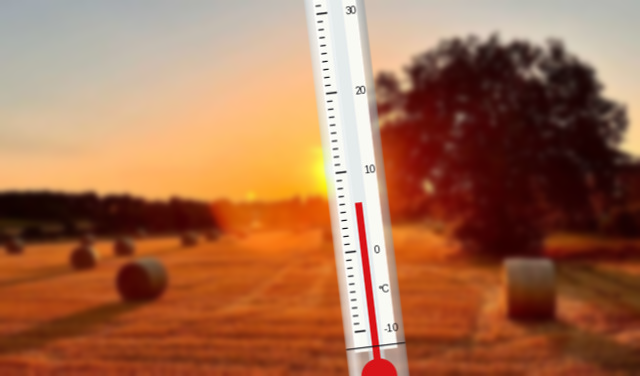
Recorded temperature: 6 °C
